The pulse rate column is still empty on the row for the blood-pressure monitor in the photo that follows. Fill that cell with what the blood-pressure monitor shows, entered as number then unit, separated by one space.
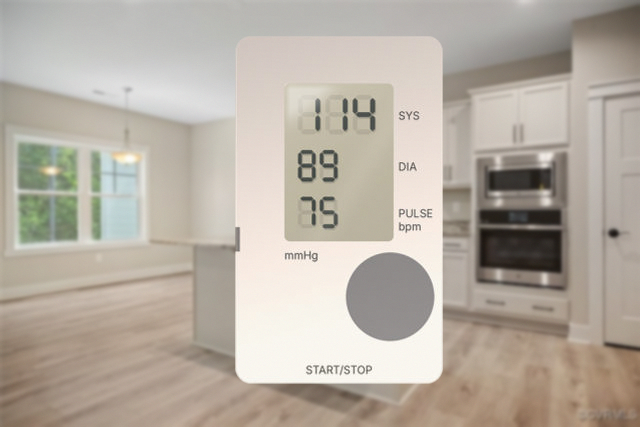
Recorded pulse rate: 75 bpm
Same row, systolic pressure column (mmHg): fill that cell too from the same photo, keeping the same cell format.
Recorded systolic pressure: 114 mmHg
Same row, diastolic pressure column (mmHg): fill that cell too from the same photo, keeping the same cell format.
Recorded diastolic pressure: 89 mmHg
